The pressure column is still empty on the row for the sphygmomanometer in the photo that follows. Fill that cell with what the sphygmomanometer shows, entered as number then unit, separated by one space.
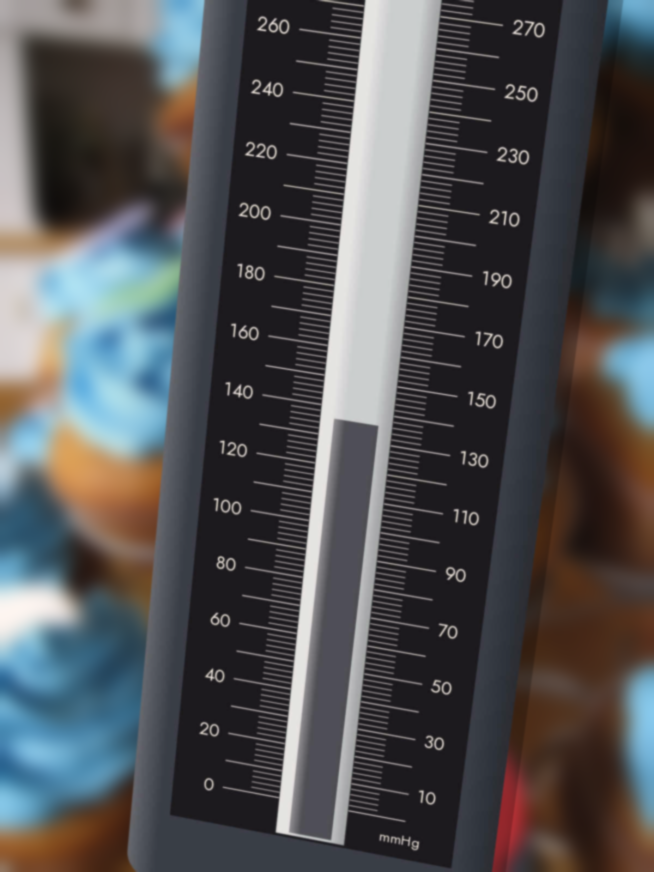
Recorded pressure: 136 mmHg
